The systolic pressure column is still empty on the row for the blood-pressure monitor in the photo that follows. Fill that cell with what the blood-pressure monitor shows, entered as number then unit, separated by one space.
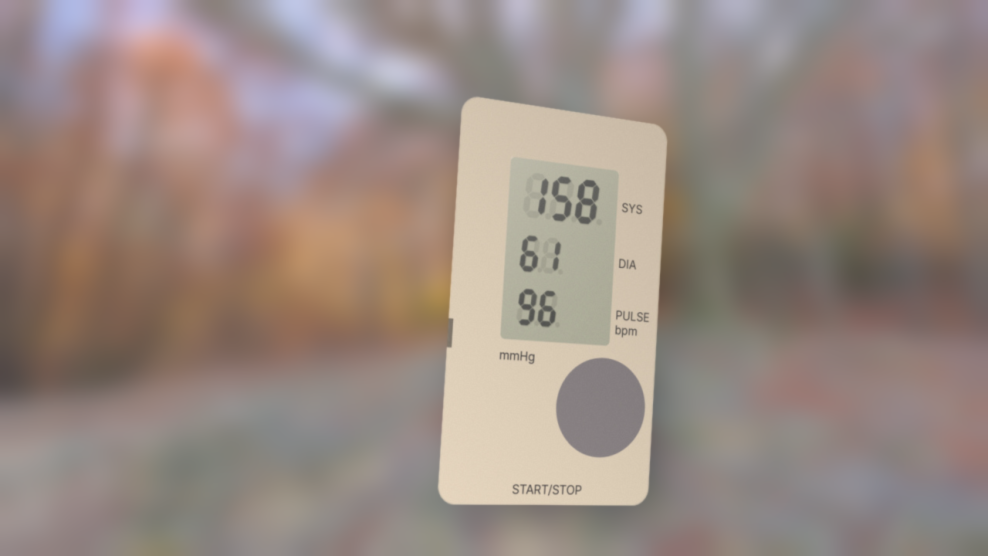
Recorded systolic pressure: 158 mmHg
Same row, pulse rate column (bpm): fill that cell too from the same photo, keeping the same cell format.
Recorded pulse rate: 96 bpm
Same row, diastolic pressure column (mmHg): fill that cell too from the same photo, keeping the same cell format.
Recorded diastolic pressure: 61 mmHg
